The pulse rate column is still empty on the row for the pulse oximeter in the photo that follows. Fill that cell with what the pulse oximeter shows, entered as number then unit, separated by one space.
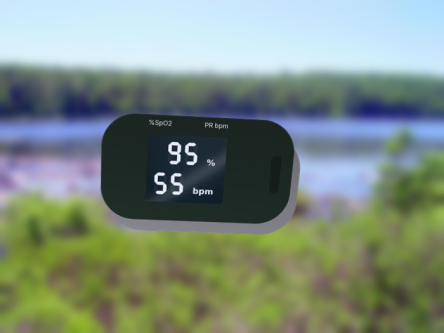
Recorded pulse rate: 55 bpm
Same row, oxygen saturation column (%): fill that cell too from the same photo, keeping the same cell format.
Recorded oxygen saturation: 95 %
